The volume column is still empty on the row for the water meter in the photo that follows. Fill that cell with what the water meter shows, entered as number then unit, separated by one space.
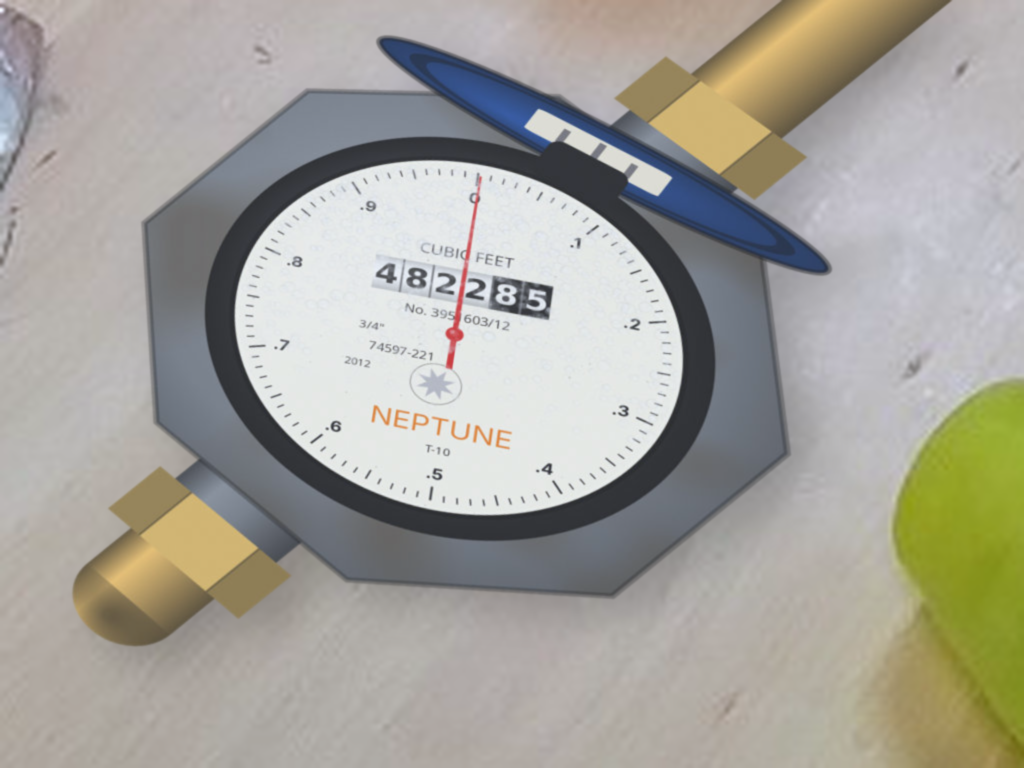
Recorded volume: 482285.00 ft³
